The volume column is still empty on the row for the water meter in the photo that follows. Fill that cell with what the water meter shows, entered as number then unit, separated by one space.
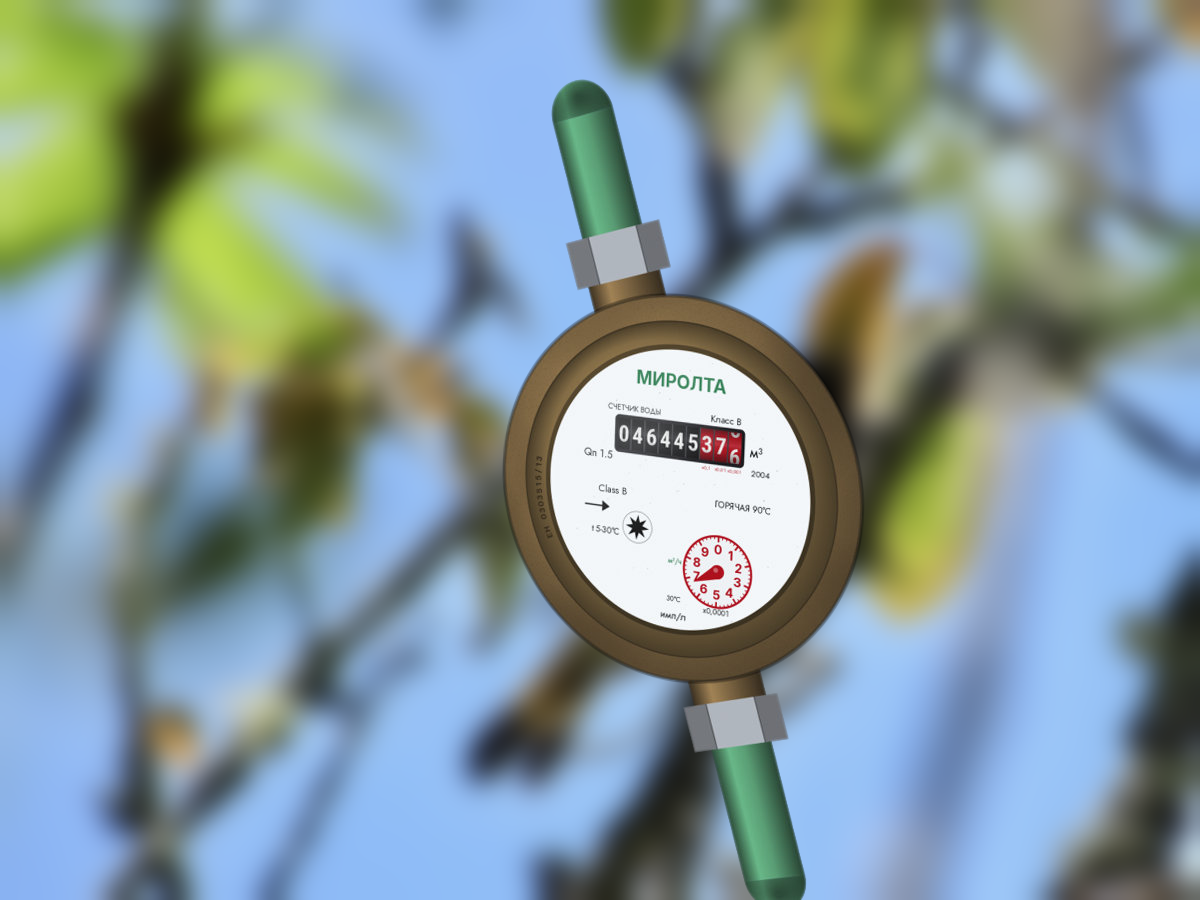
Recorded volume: 46445.3756 m³
